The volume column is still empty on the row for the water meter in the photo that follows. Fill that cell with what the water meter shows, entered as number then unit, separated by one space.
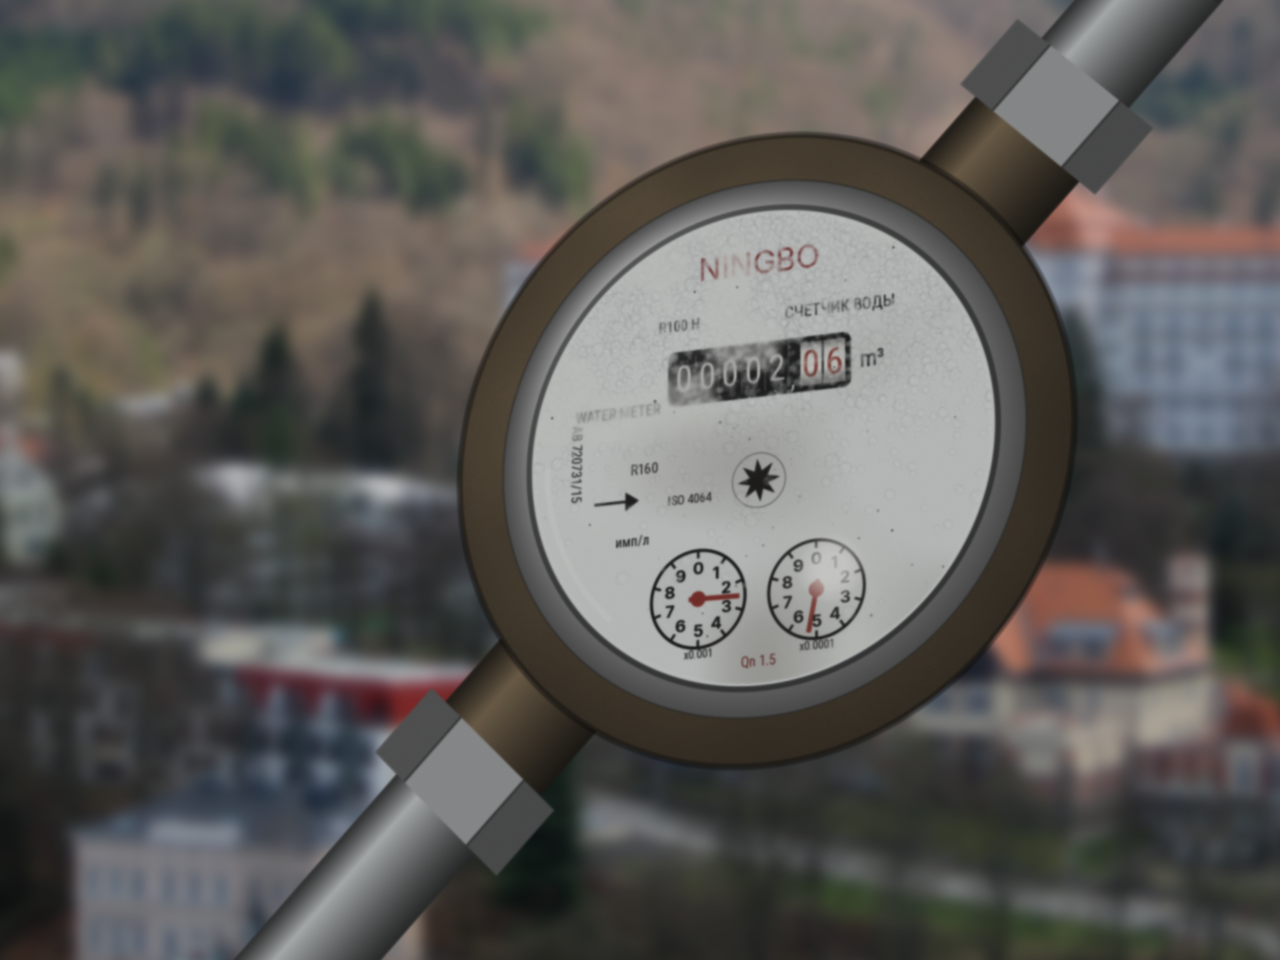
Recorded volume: 2.0625 m³
